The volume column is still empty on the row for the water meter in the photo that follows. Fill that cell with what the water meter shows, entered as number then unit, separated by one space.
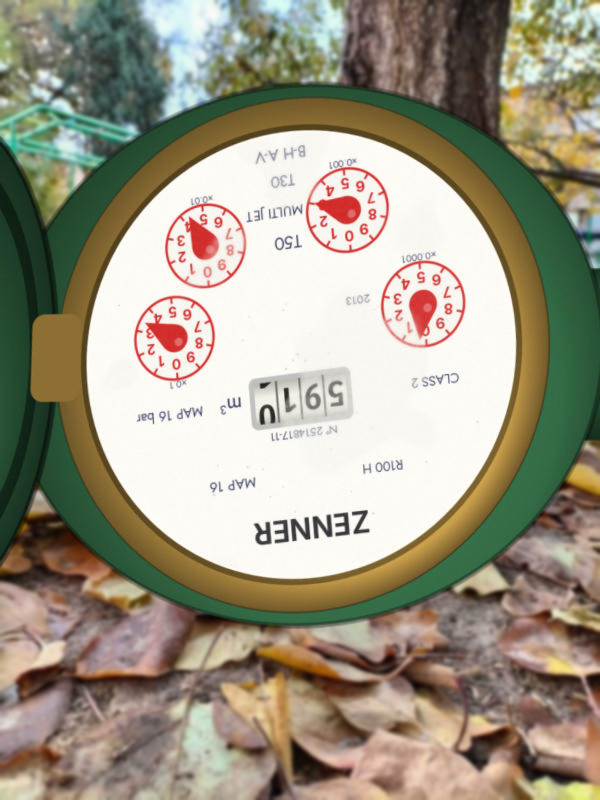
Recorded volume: 5910.3430 m³
